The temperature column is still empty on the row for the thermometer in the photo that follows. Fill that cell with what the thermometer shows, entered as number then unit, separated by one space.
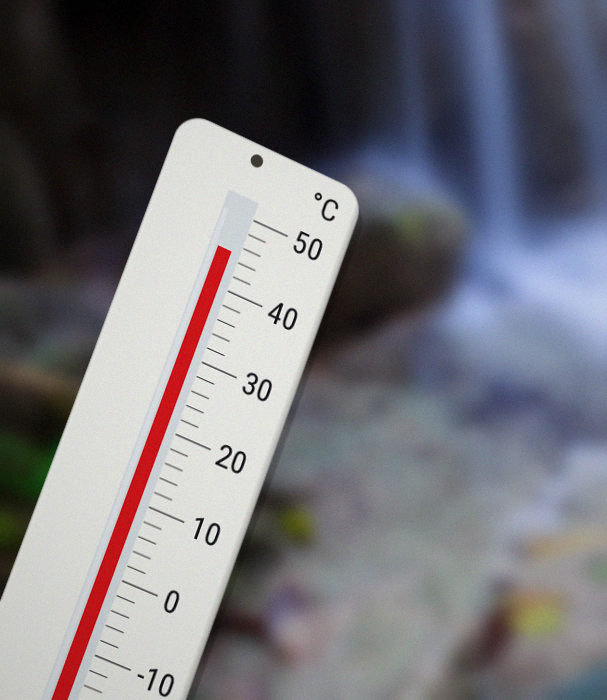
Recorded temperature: 45 °C
